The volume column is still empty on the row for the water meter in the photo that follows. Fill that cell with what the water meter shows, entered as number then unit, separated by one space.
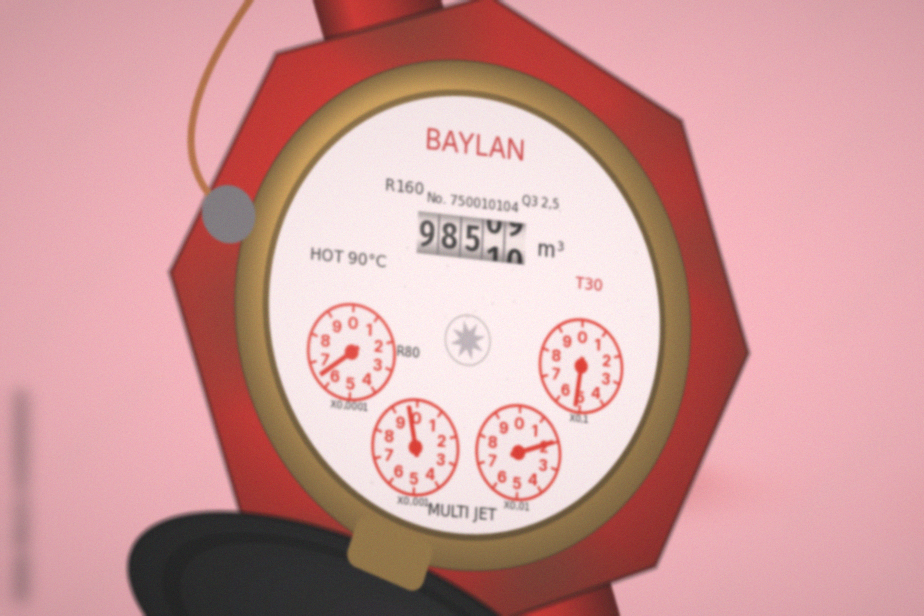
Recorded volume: 98509.5196 m³
